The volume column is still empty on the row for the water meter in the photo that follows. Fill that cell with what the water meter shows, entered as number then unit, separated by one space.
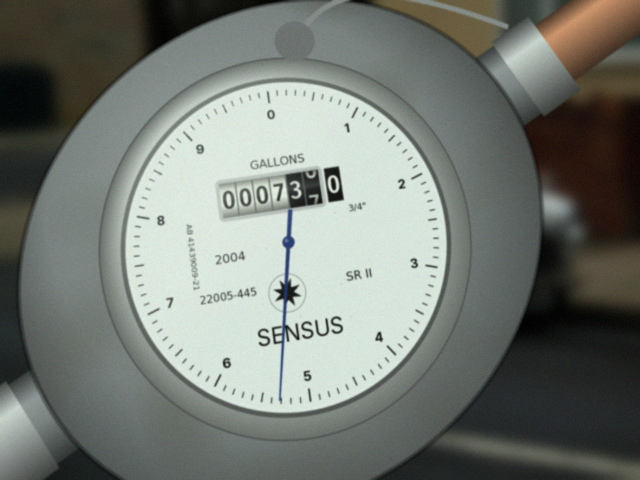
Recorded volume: 7365.3 gal
